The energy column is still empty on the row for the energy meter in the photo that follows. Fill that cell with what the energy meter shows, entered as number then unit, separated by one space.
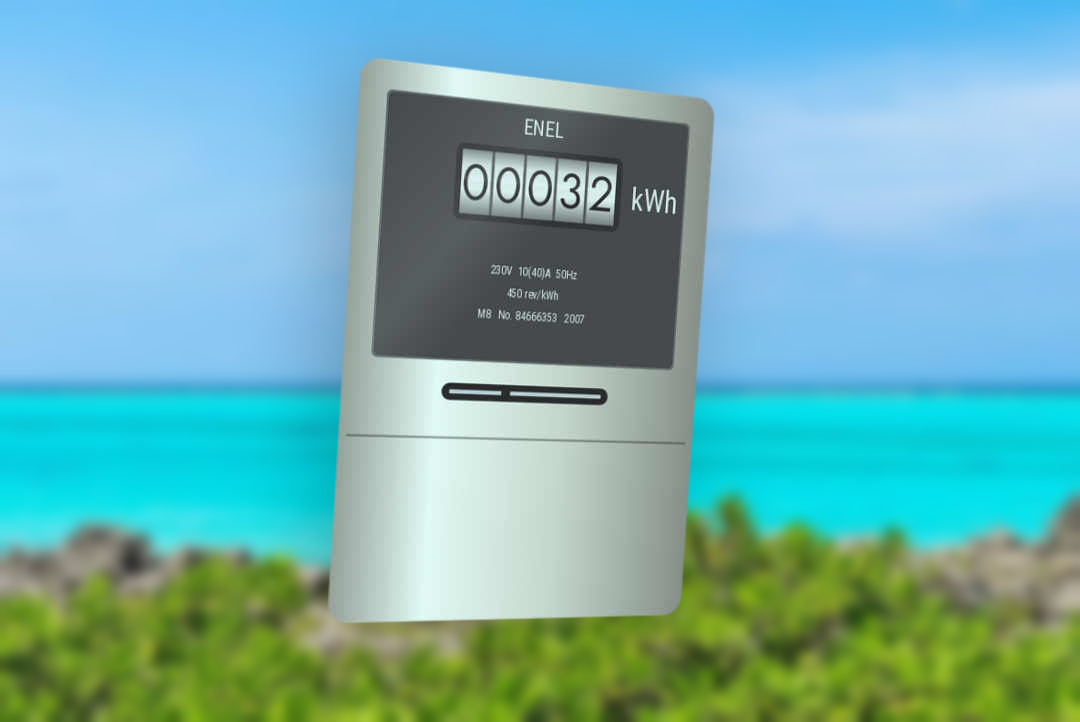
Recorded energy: 32 kWh
